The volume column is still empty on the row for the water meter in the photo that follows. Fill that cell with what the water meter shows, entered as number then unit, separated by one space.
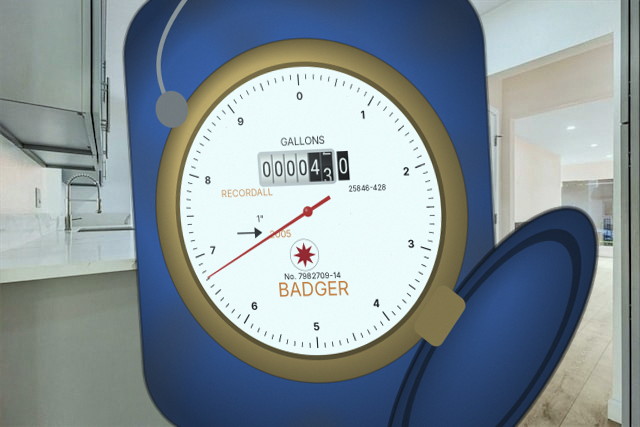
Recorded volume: 426.7 gal
